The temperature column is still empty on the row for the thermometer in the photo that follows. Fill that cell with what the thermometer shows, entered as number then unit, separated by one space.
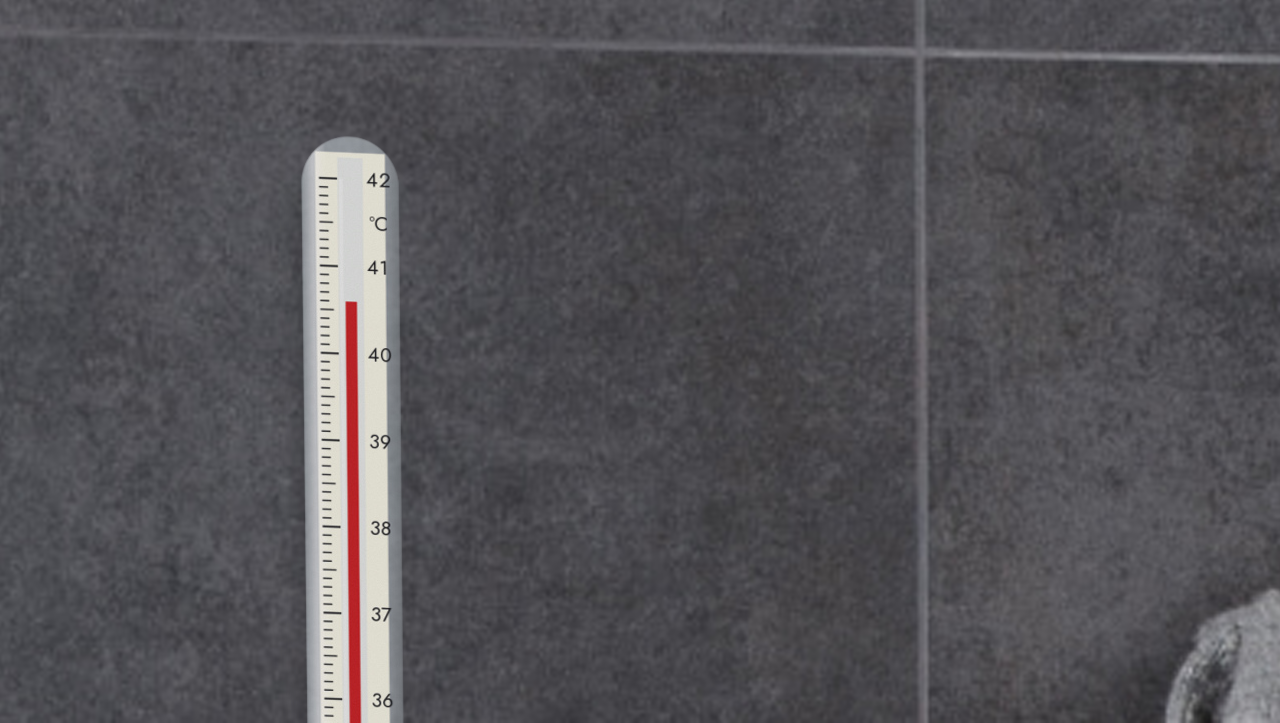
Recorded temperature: 40.6 °C
